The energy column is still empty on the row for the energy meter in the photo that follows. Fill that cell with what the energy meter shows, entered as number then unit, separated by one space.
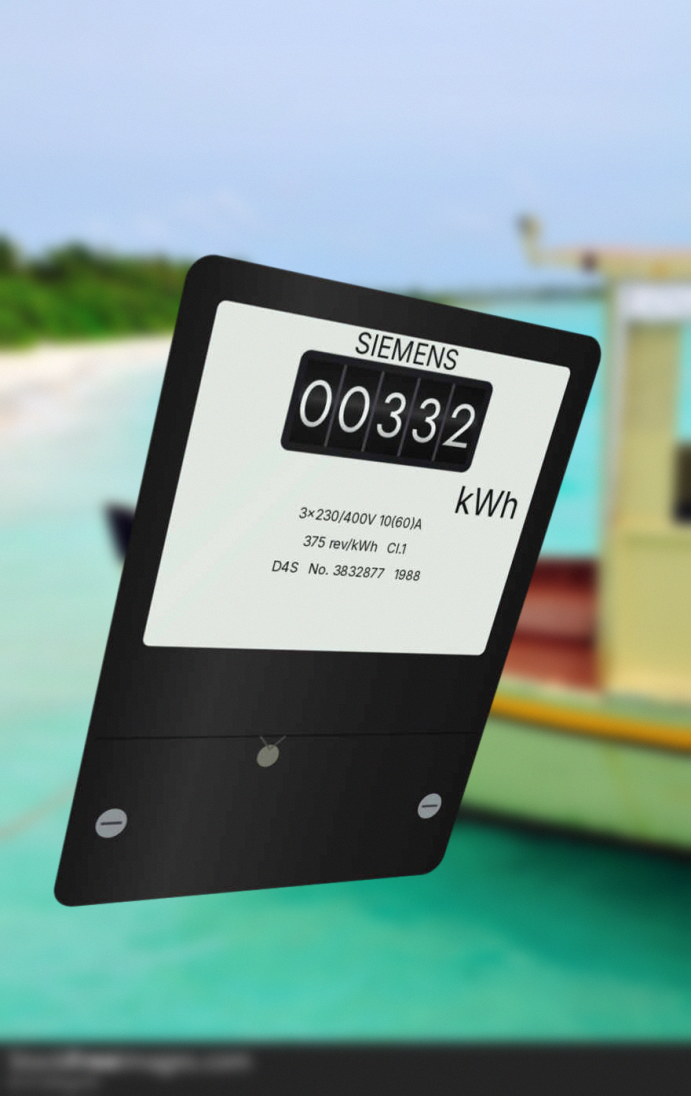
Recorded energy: 332 kWh
